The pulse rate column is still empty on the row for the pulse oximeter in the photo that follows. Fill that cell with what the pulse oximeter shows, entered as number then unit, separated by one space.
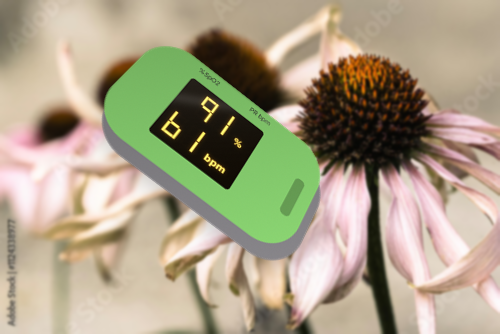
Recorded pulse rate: 61 bpm
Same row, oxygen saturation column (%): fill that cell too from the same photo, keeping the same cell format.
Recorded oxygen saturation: 91 %
